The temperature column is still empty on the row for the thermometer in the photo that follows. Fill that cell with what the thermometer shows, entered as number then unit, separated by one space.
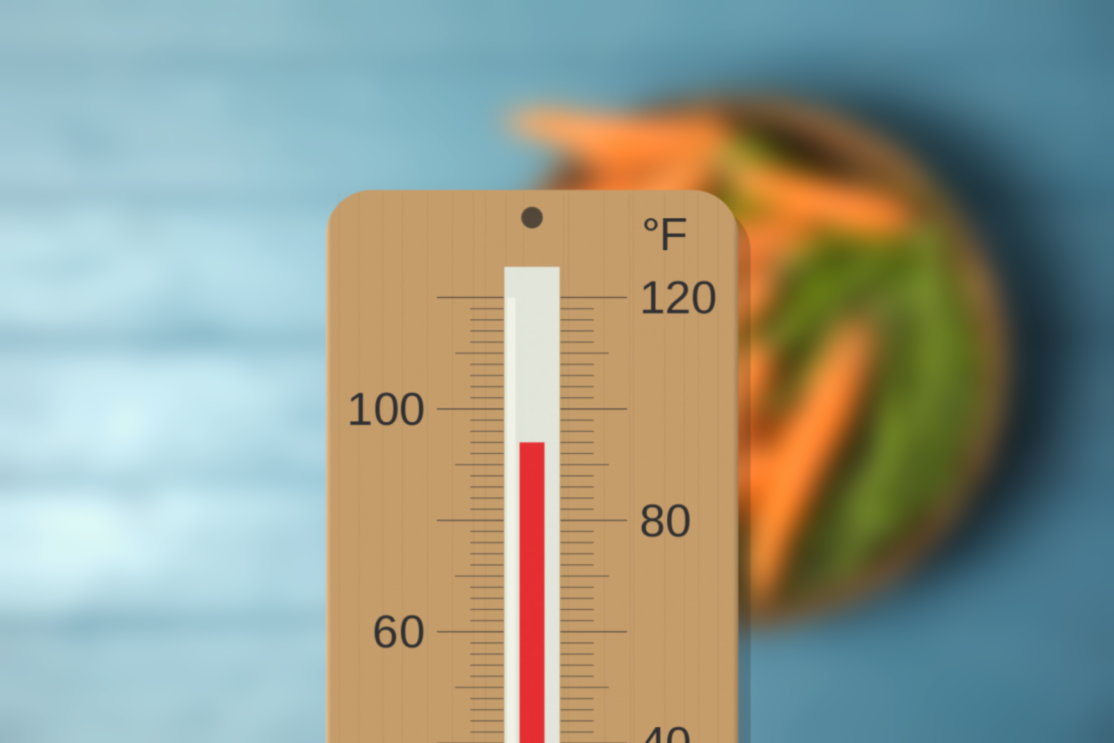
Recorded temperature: 94 °F
